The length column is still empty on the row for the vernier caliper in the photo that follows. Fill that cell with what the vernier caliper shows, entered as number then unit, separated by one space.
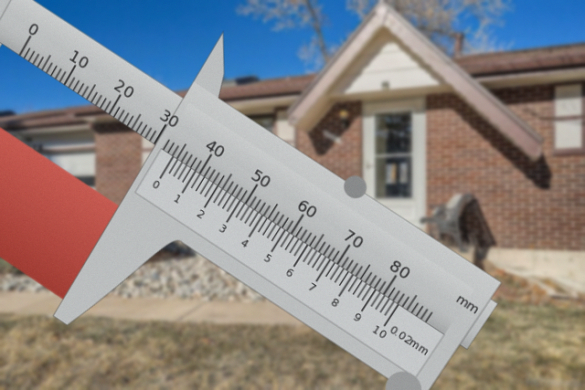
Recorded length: 34.2 mm
